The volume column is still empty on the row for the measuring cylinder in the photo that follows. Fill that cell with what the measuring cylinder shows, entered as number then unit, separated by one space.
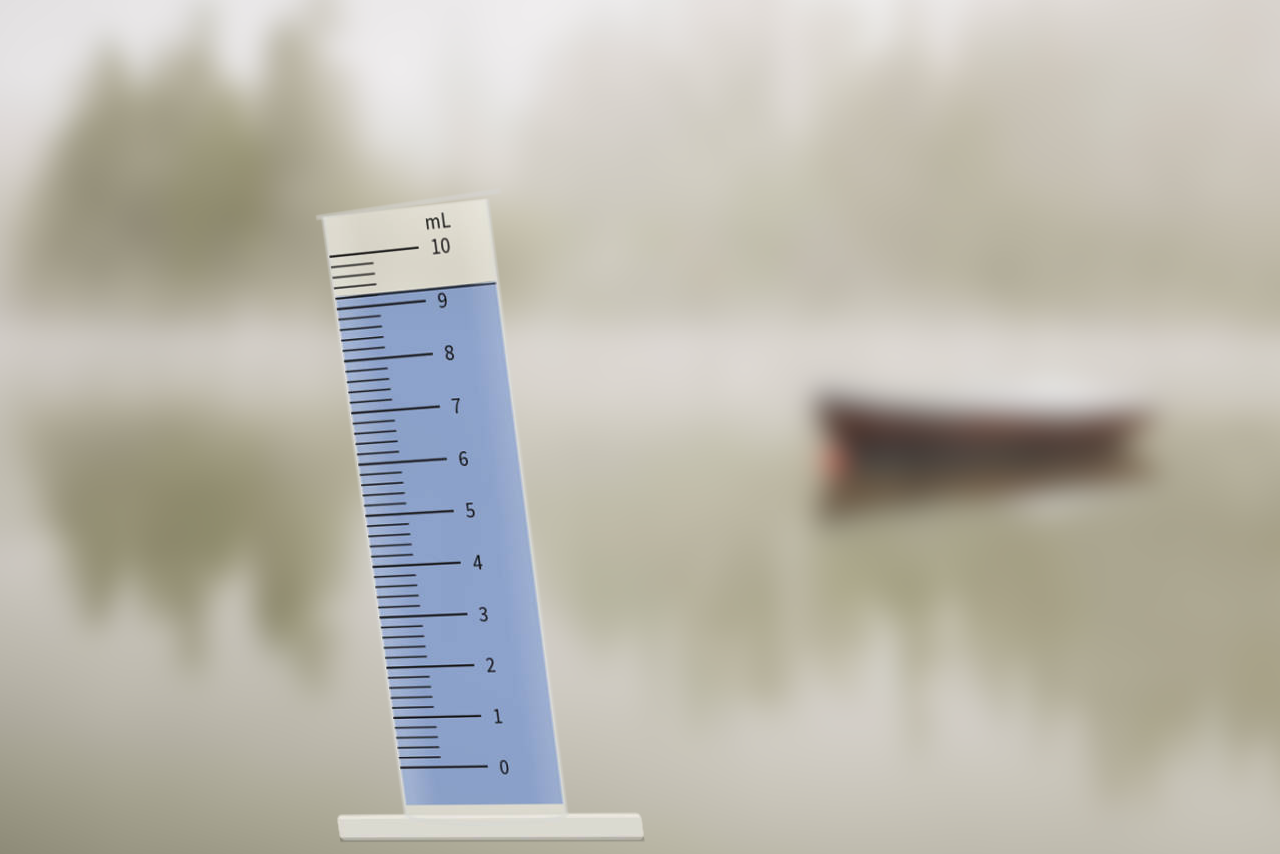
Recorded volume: 9.2 mL
